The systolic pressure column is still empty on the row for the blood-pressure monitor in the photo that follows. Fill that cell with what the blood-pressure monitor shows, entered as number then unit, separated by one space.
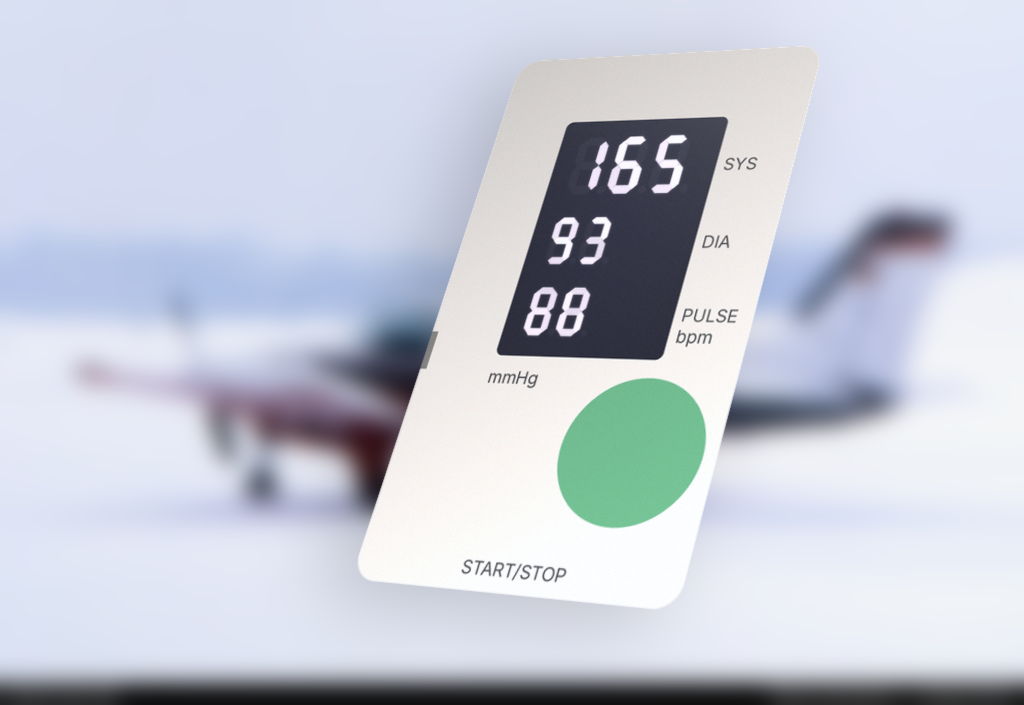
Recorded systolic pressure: 165 mmHg
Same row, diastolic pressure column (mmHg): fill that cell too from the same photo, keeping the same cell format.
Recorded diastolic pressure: 93 mmHg
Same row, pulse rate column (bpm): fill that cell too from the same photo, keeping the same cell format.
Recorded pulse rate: 88 bpm
